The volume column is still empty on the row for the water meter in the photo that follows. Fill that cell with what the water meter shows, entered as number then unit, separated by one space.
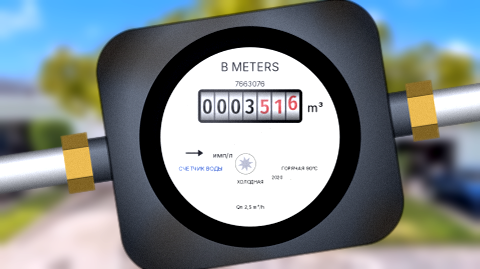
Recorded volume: 3.516 m³
